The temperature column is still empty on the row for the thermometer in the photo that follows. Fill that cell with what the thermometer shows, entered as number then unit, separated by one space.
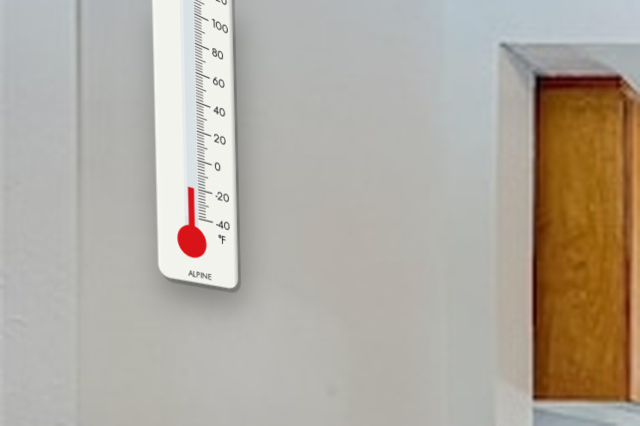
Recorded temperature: -20 °F
